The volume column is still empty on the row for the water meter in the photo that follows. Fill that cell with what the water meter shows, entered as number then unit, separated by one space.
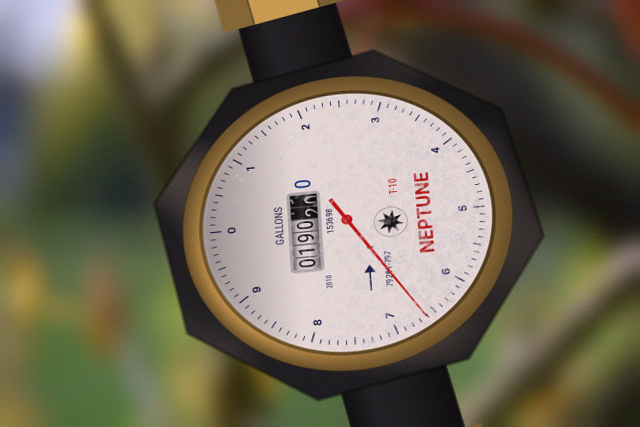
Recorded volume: 190196.6 gal
